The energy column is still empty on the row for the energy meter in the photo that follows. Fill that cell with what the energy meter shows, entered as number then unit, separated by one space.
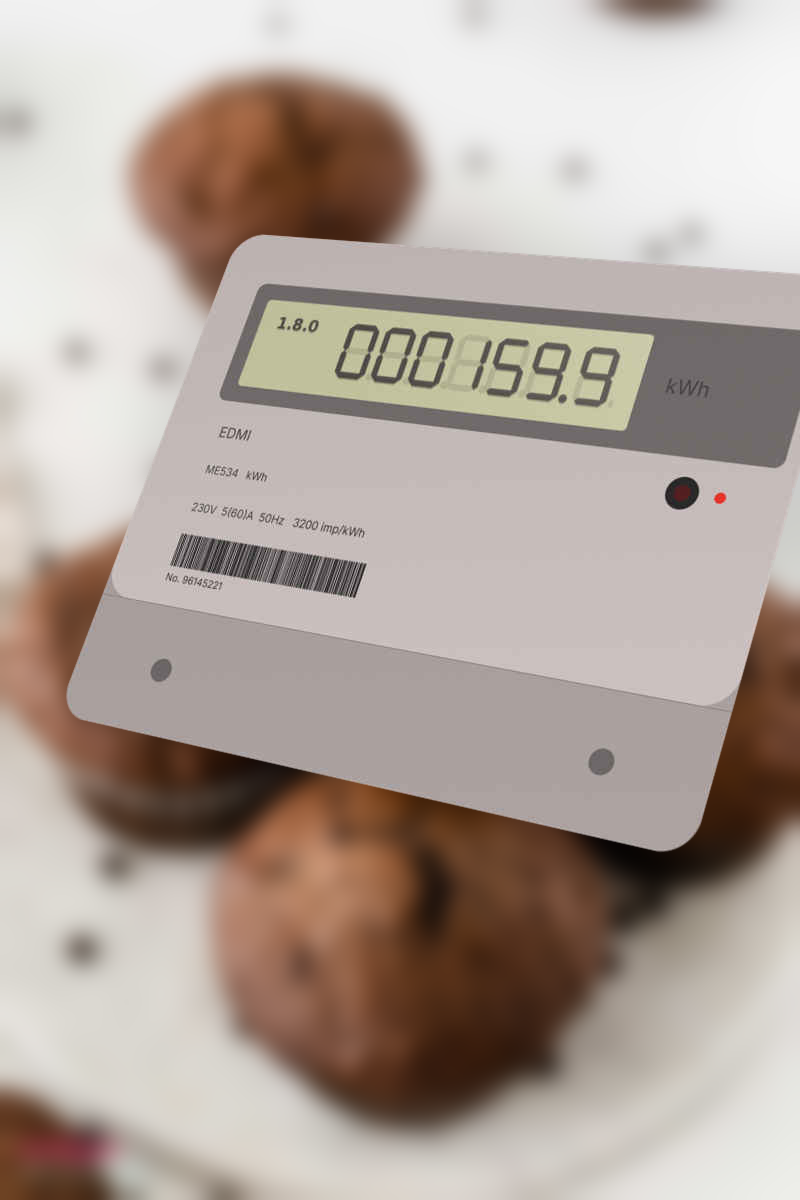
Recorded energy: 159.9 kWh
